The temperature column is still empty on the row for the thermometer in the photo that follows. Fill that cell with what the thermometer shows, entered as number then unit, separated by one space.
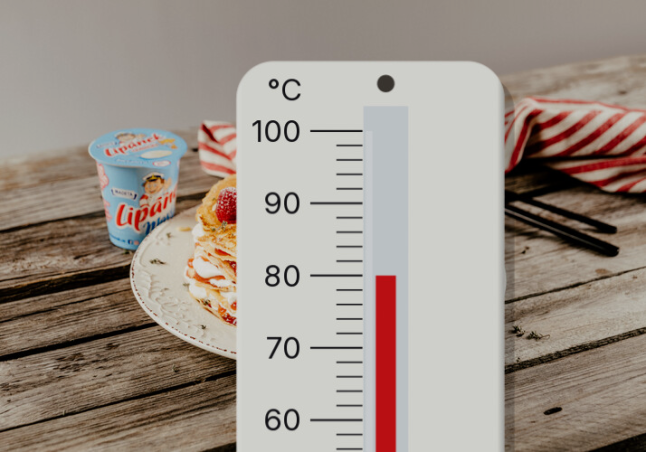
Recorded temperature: 80 °C
